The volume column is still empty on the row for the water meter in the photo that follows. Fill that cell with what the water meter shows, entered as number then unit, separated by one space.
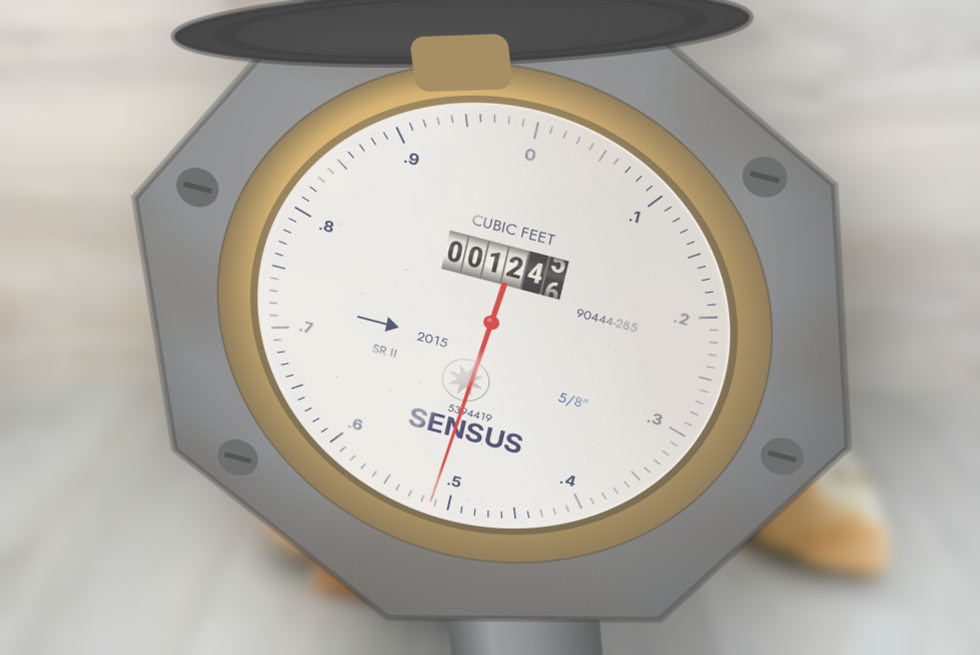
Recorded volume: 1245.51 ft³
